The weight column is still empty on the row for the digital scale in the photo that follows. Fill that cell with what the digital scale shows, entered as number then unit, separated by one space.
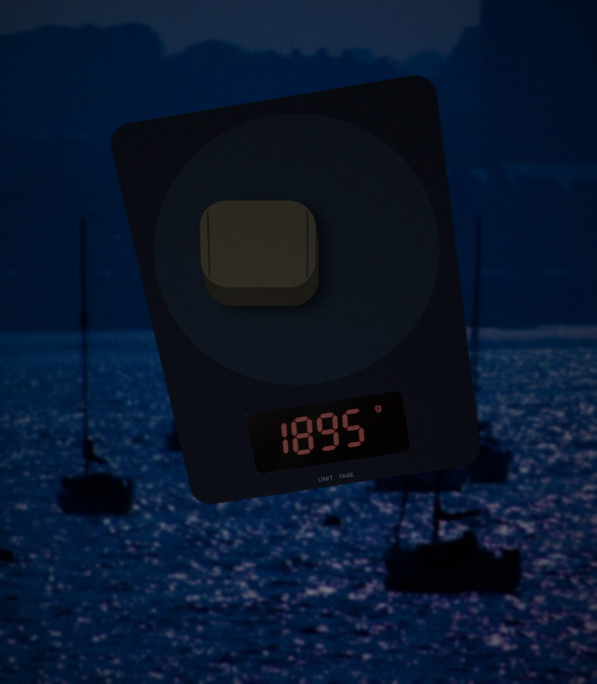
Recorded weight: 1895 g
